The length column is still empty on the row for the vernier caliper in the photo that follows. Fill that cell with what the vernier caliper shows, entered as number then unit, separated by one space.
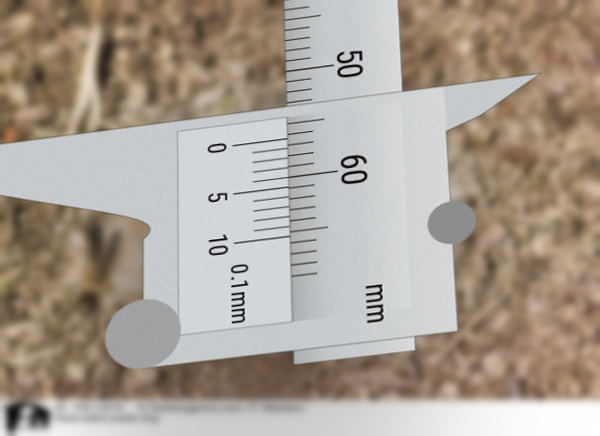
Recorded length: 56.4 mm
